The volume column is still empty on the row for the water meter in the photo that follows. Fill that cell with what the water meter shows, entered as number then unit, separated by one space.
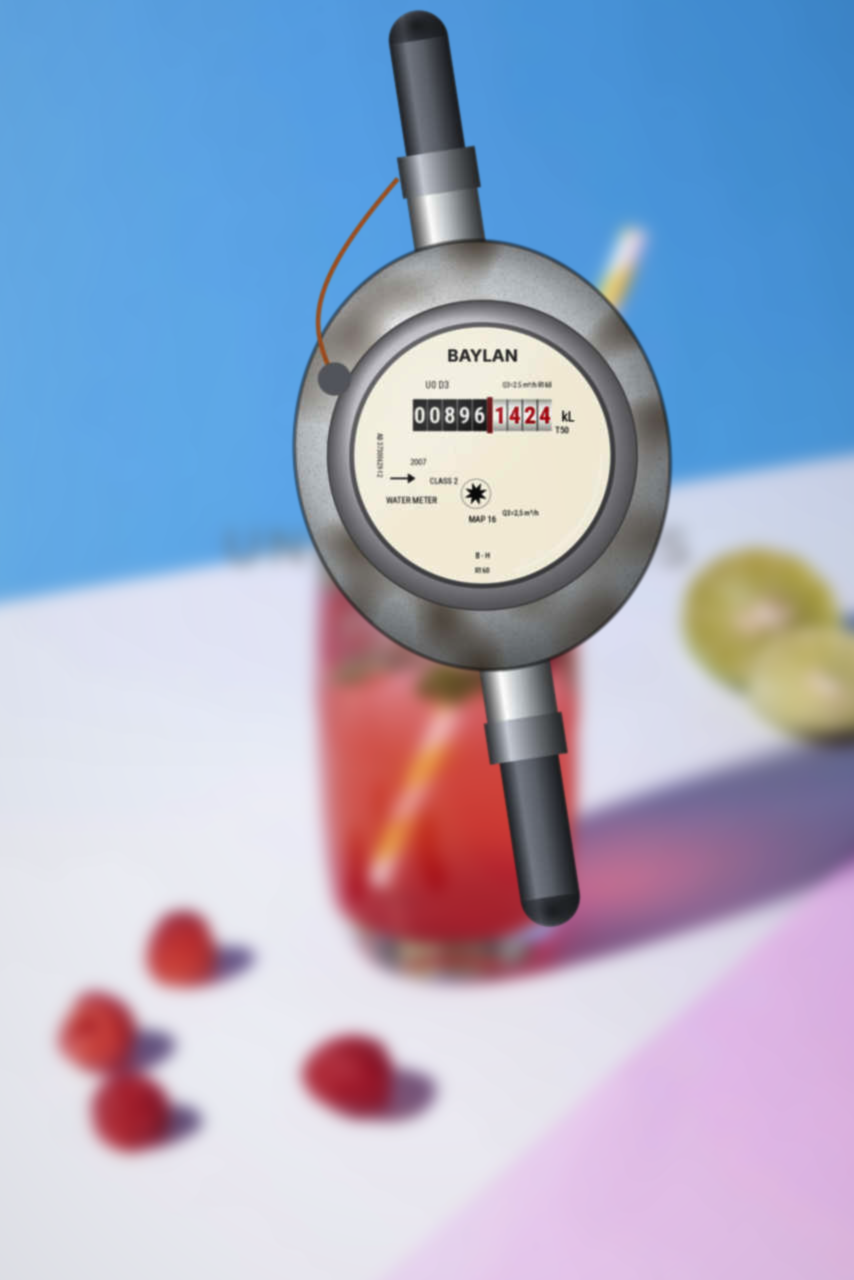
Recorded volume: 896.1424 kL
